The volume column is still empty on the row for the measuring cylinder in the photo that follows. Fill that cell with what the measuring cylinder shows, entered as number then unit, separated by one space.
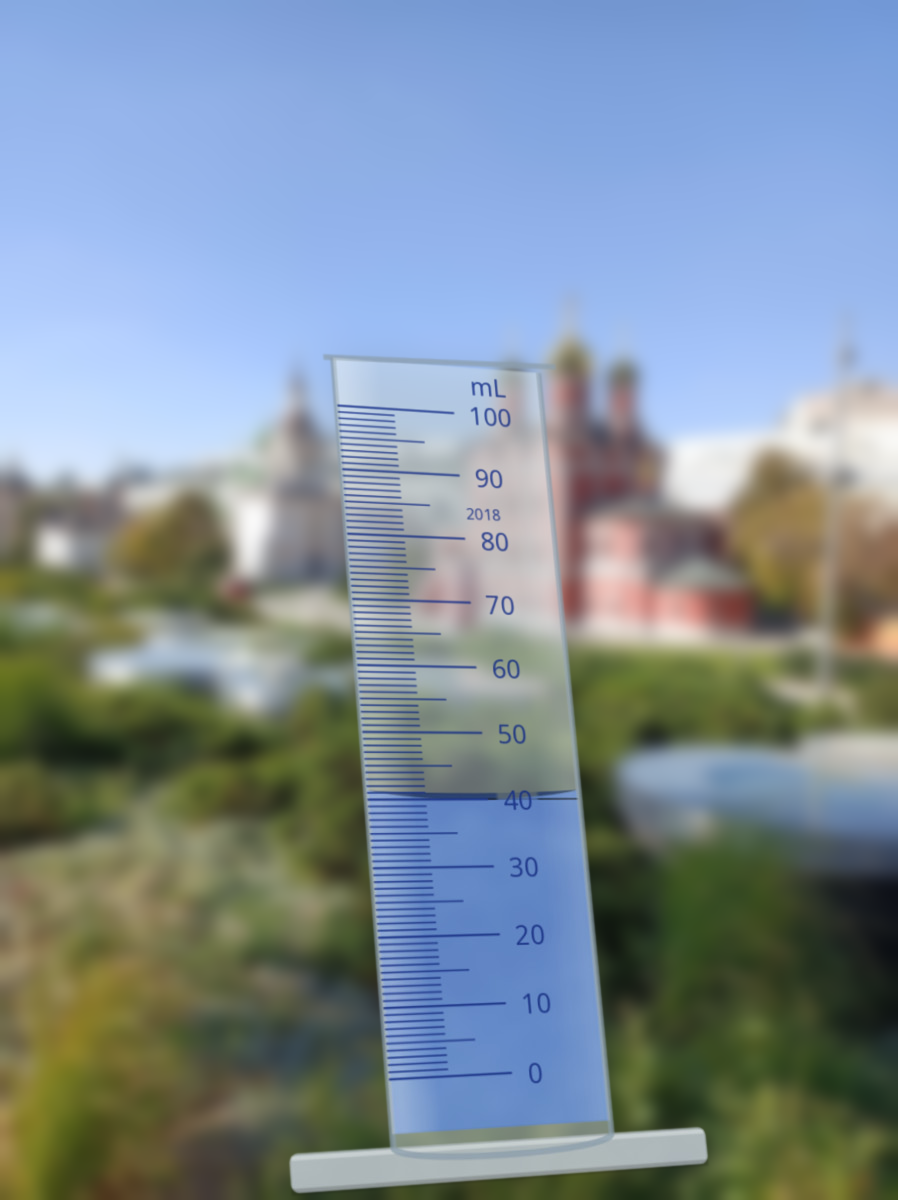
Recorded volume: 40 mL
